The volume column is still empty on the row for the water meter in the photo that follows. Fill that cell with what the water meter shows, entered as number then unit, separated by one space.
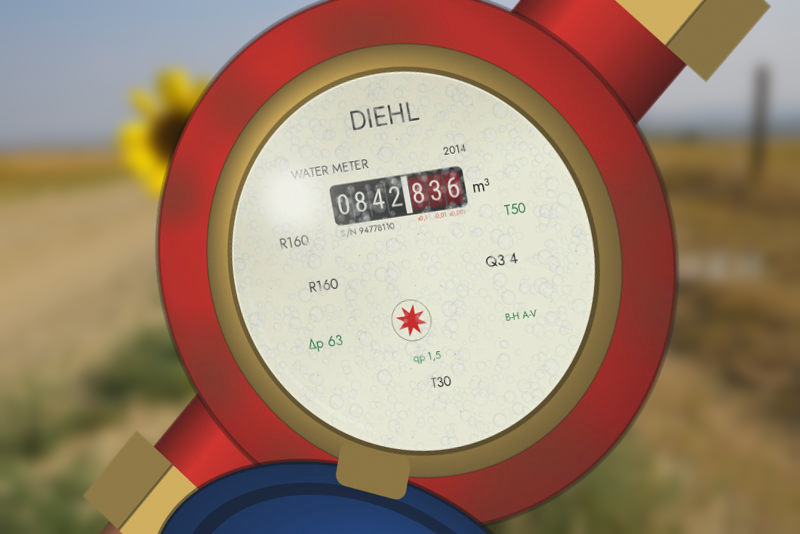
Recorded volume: 842.836 m³
